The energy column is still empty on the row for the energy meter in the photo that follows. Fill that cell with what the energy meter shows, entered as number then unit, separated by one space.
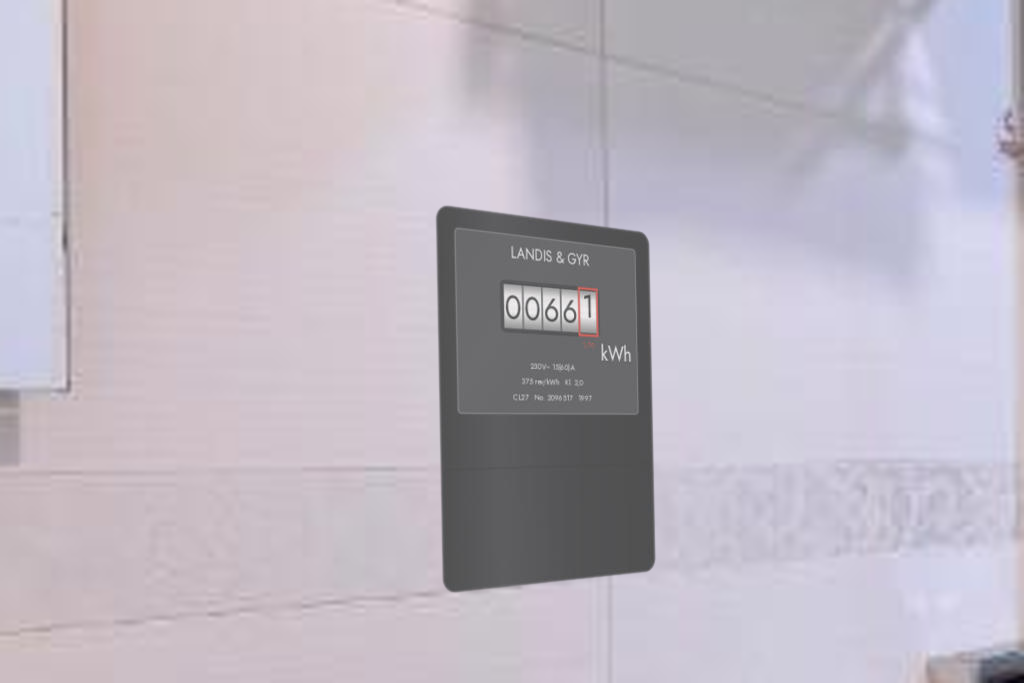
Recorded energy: 66.1 kWh
